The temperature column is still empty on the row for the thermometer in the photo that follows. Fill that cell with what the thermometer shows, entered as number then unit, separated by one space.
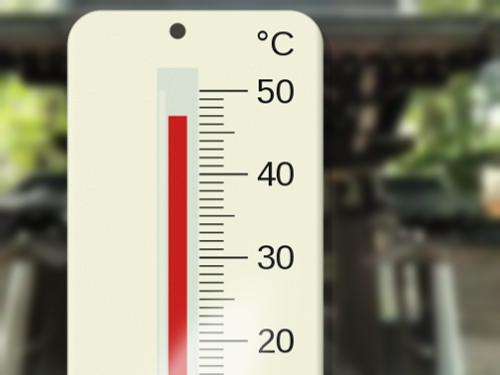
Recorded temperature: 47 °C
